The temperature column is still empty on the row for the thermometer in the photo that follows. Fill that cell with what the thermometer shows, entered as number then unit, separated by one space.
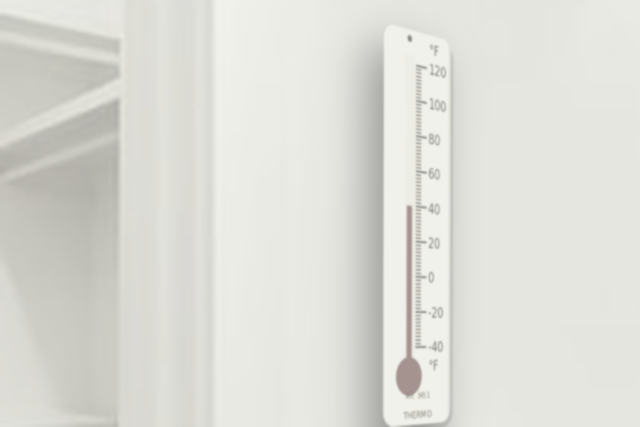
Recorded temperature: 40 °F
